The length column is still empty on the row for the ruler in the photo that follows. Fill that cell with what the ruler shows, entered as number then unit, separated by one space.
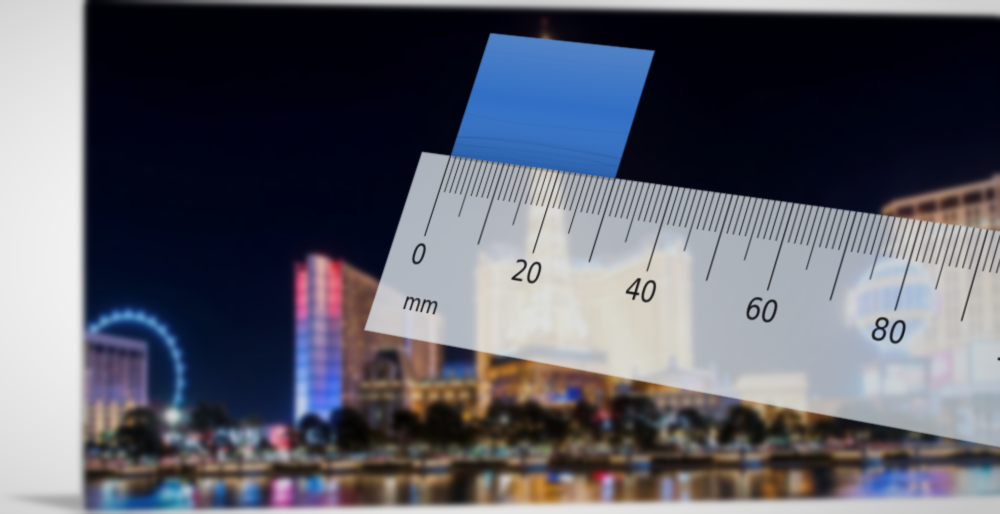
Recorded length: 30 mm
